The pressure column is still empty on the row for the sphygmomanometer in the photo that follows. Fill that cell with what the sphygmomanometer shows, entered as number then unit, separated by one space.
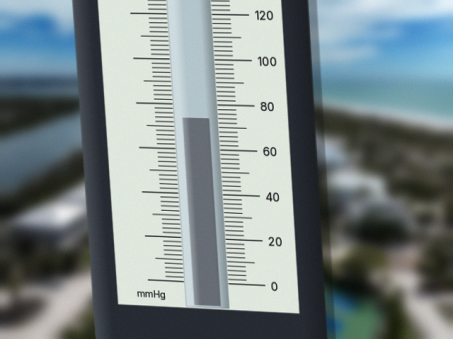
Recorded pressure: 74 mmHg
